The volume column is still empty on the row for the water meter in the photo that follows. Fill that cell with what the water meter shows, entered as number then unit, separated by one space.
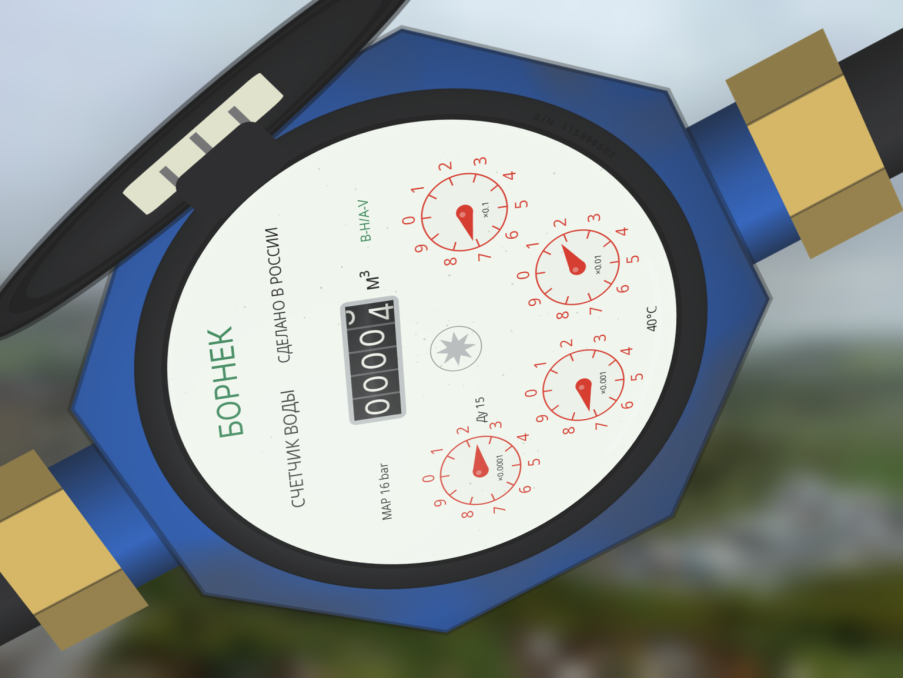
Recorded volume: 3.7172 m³
